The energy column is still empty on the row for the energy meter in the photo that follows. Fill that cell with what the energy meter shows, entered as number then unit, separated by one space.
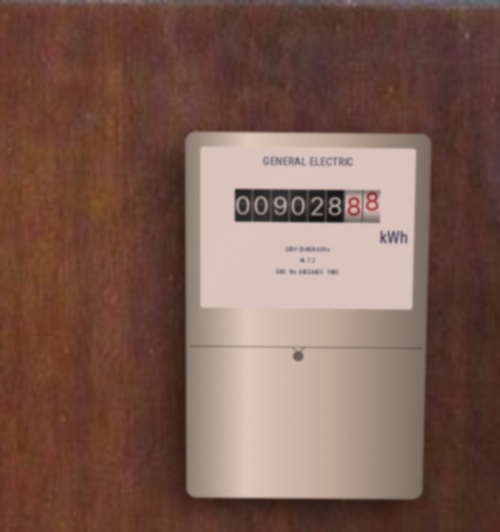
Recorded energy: 9028.88 kWh
